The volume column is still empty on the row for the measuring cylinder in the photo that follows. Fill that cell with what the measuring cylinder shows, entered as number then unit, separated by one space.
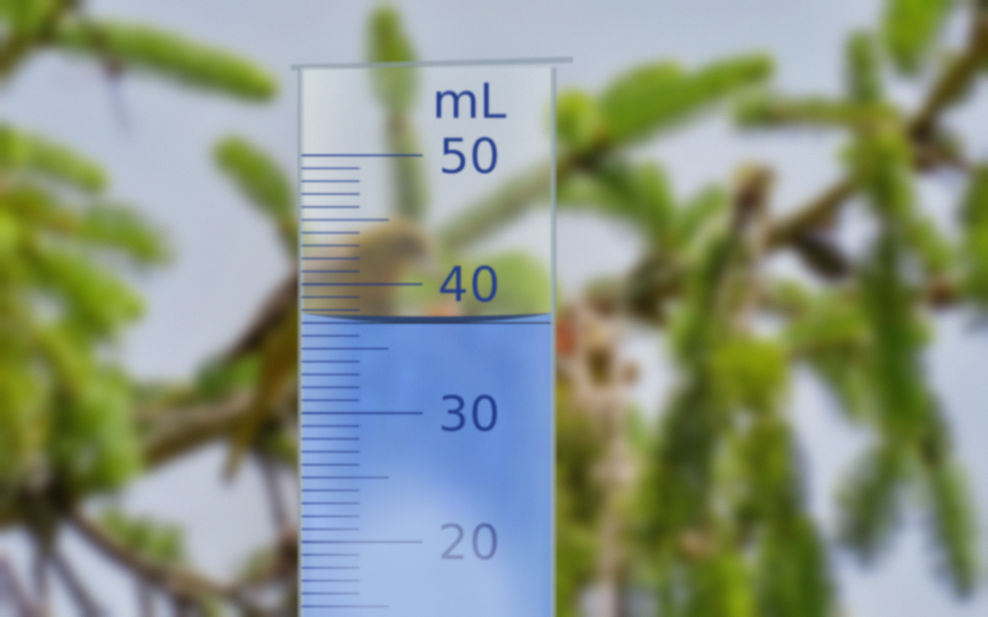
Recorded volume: 37 mL
